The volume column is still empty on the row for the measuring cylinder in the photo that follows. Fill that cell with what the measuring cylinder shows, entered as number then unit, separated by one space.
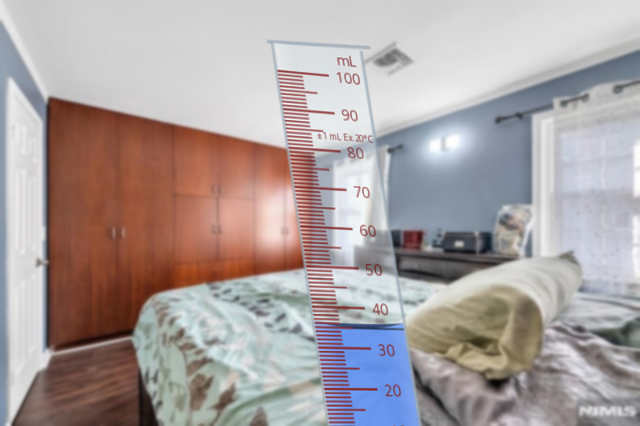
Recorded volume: 35 mL
